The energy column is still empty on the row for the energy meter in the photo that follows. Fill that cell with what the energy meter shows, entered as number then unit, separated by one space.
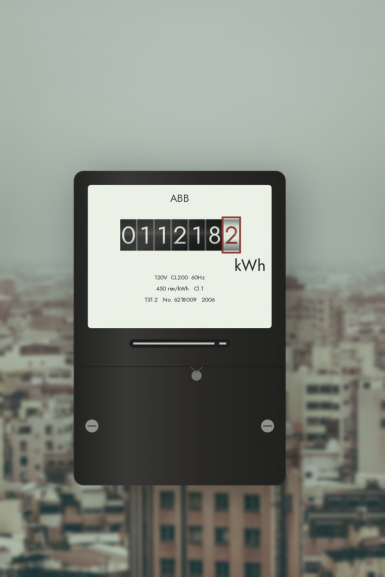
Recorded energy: 11218.2 kWh
